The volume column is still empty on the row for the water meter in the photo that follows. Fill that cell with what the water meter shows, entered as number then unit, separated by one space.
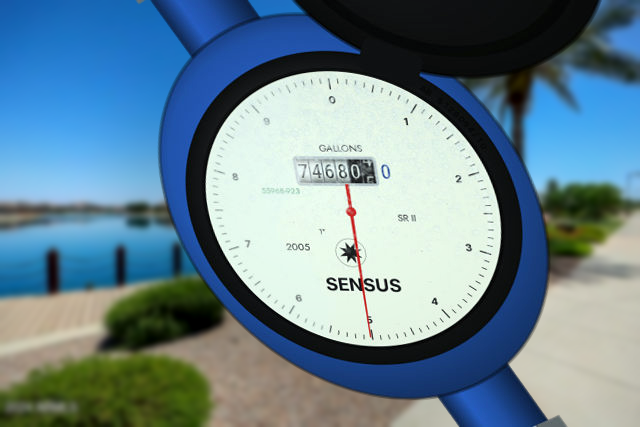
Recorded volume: 7468045.0 gal
